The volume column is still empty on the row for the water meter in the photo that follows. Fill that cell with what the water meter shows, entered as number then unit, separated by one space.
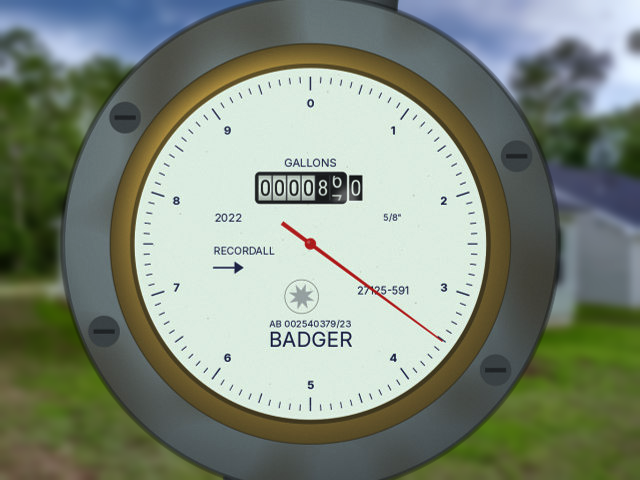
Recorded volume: 863.5 gal
